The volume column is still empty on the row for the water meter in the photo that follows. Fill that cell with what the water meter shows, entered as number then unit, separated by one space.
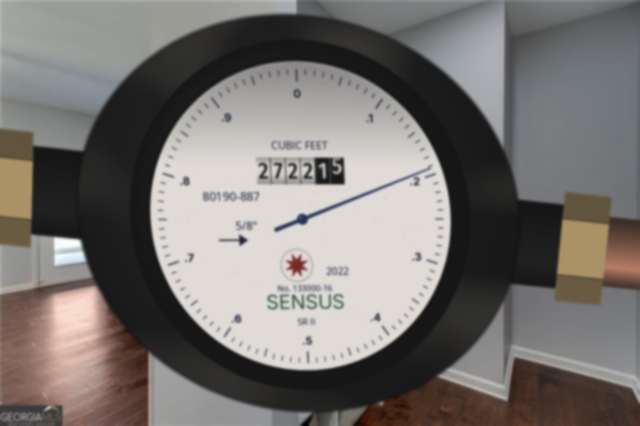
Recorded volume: 272215.19 ft³
